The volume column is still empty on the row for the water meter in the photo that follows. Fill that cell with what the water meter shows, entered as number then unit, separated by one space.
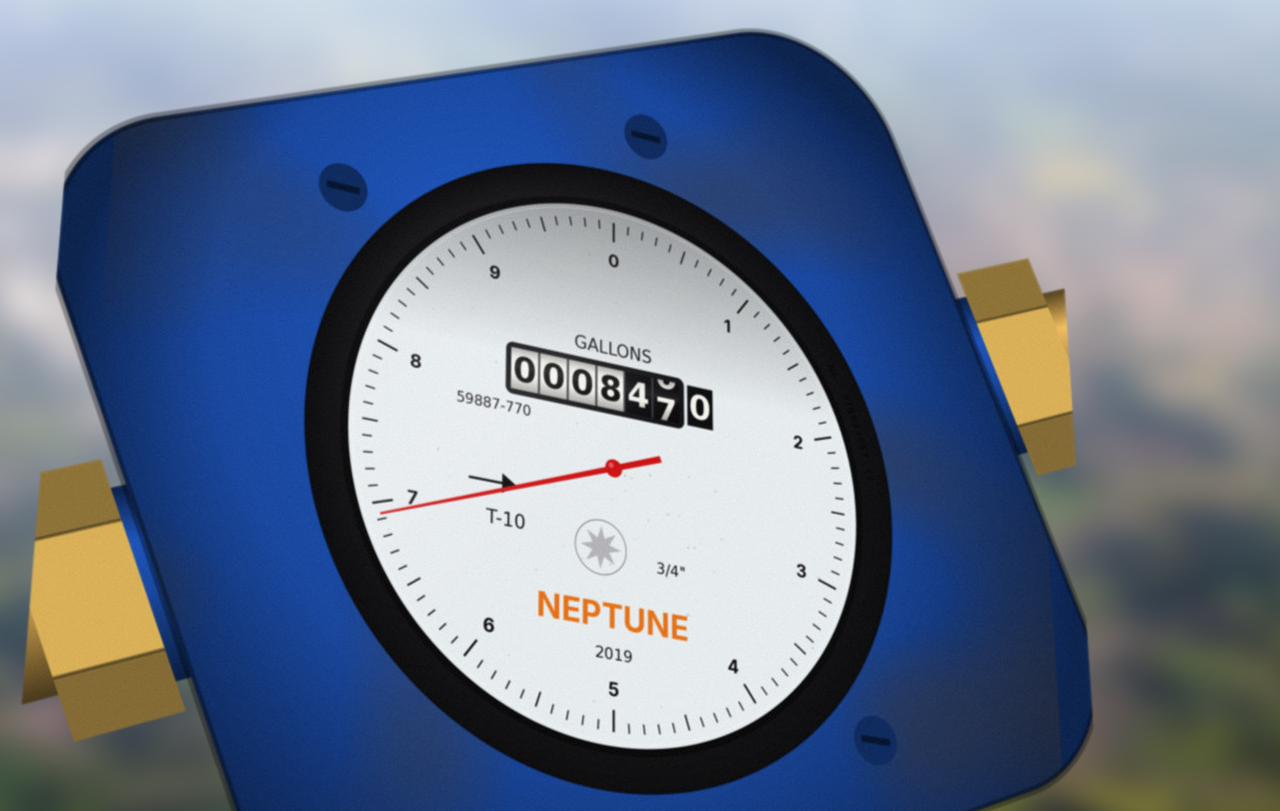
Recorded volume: 8466.9 gal
